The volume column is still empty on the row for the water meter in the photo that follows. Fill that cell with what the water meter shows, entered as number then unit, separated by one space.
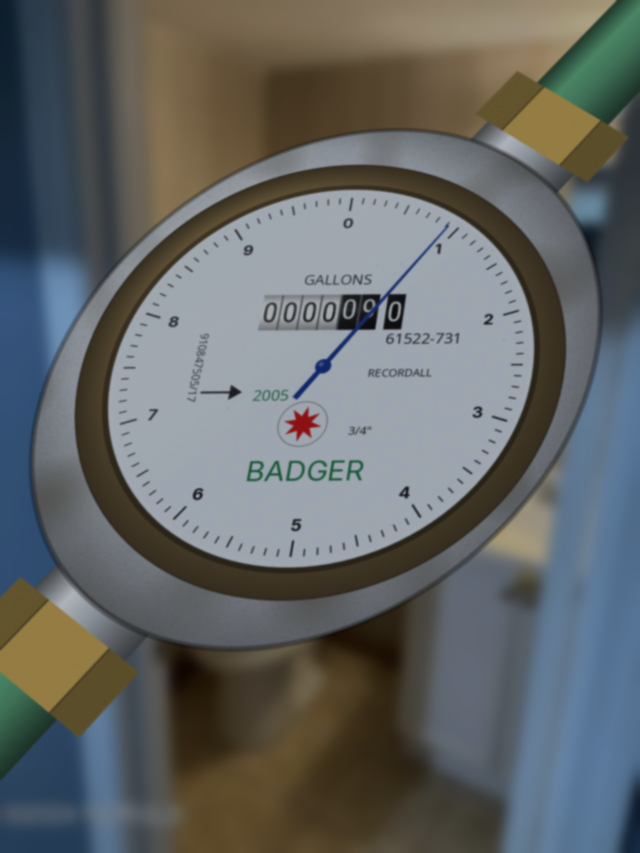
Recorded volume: 90.9 gal
